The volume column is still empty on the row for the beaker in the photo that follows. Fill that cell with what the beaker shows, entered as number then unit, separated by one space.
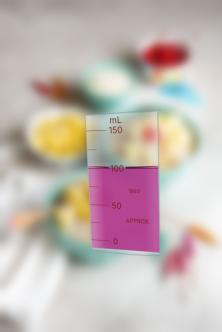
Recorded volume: 100 mL
